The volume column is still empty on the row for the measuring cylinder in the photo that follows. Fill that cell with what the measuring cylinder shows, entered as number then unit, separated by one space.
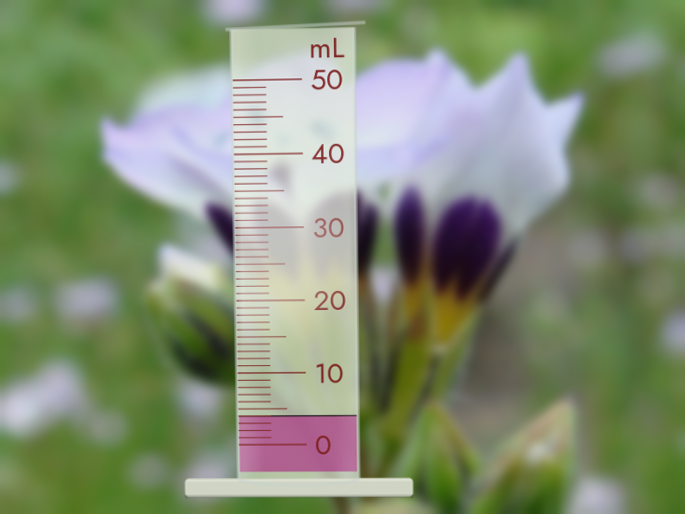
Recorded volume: 4 mL
